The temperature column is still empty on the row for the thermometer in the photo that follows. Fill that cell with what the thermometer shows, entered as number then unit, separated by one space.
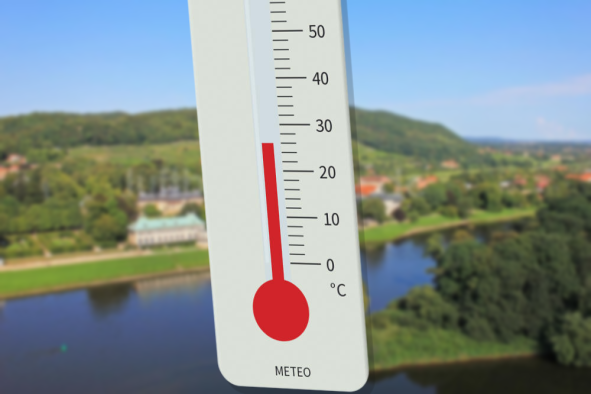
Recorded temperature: 26 °C
